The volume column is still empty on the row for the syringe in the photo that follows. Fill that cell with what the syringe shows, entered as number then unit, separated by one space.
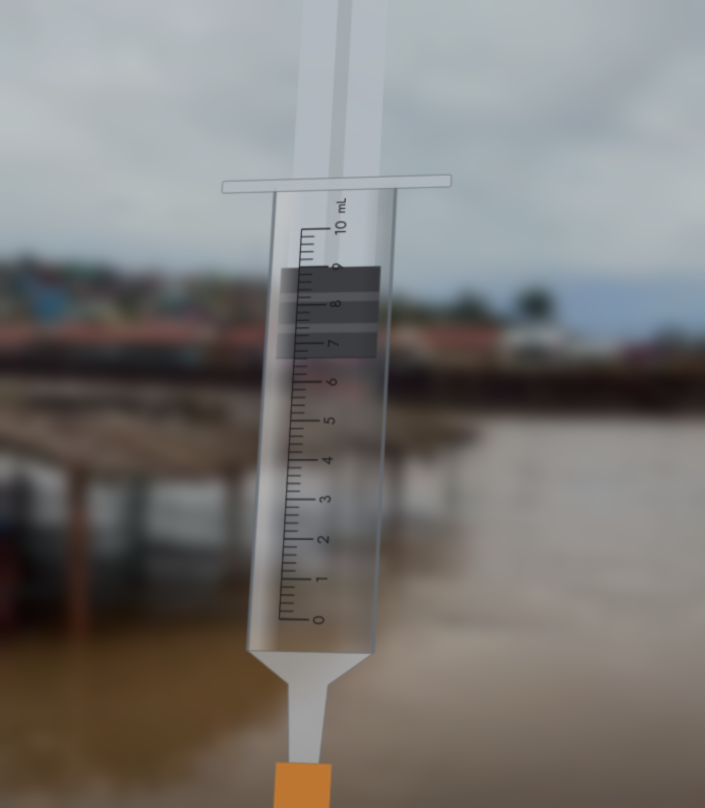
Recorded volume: 6.6 mL
